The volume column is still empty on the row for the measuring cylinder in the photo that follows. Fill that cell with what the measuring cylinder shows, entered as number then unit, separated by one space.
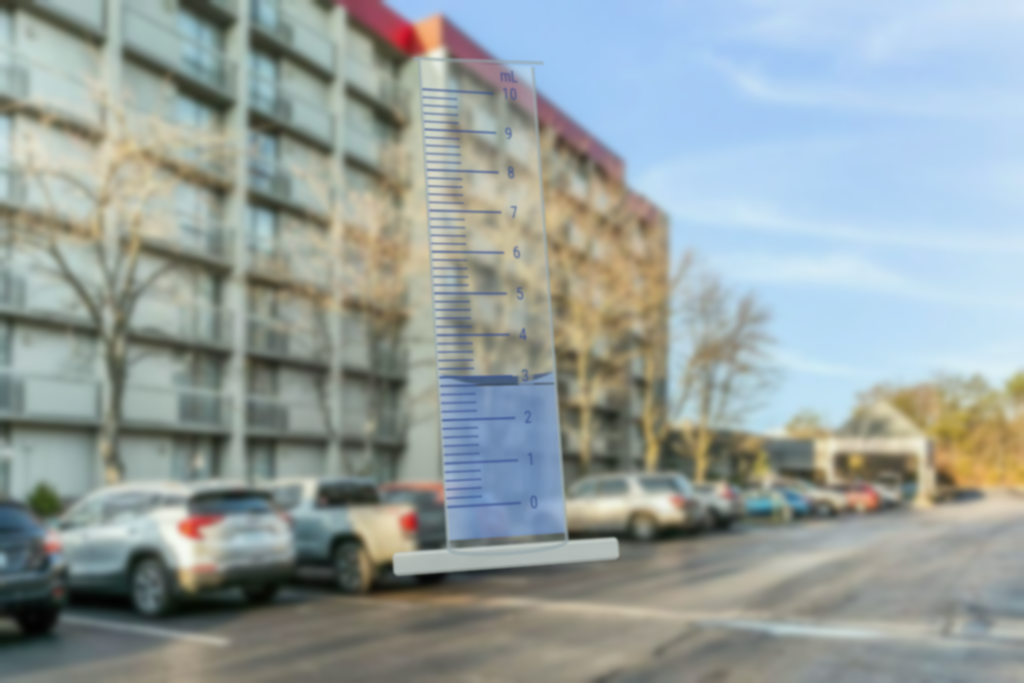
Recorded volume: 2.8 mL
